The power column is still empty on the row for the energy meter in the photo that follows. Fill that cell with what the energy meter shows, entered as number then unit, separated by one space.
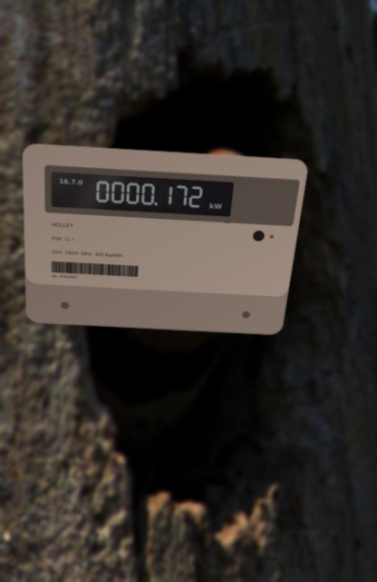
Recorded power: 0.172 kW
